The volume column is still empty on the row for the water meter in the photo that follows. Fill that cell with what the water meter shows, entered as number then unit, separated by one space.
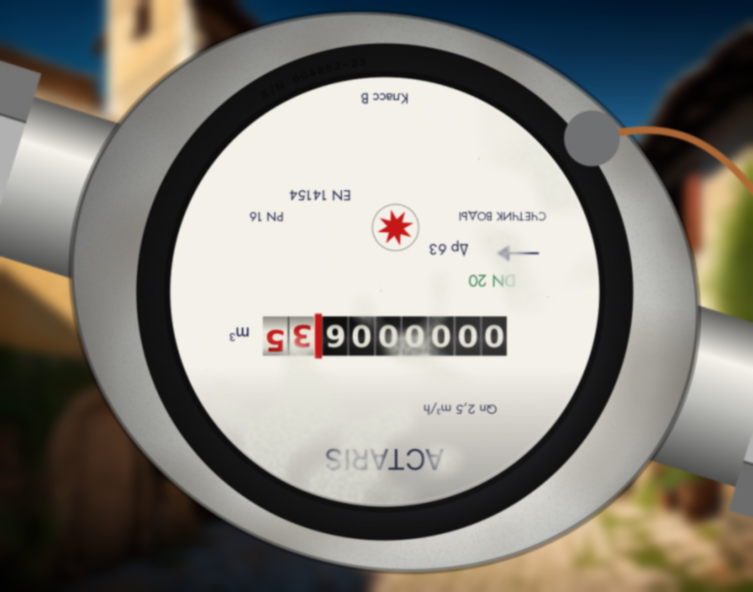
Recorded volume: 6.35 m³
